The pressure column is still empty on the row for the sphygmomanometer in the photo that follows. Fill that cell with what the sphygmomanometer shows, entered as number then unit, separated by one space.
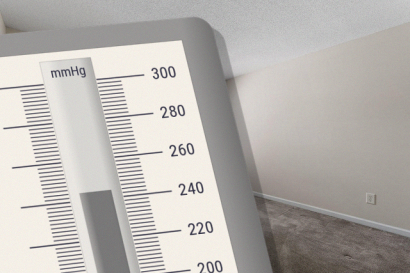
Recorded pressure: 244 mmHg
